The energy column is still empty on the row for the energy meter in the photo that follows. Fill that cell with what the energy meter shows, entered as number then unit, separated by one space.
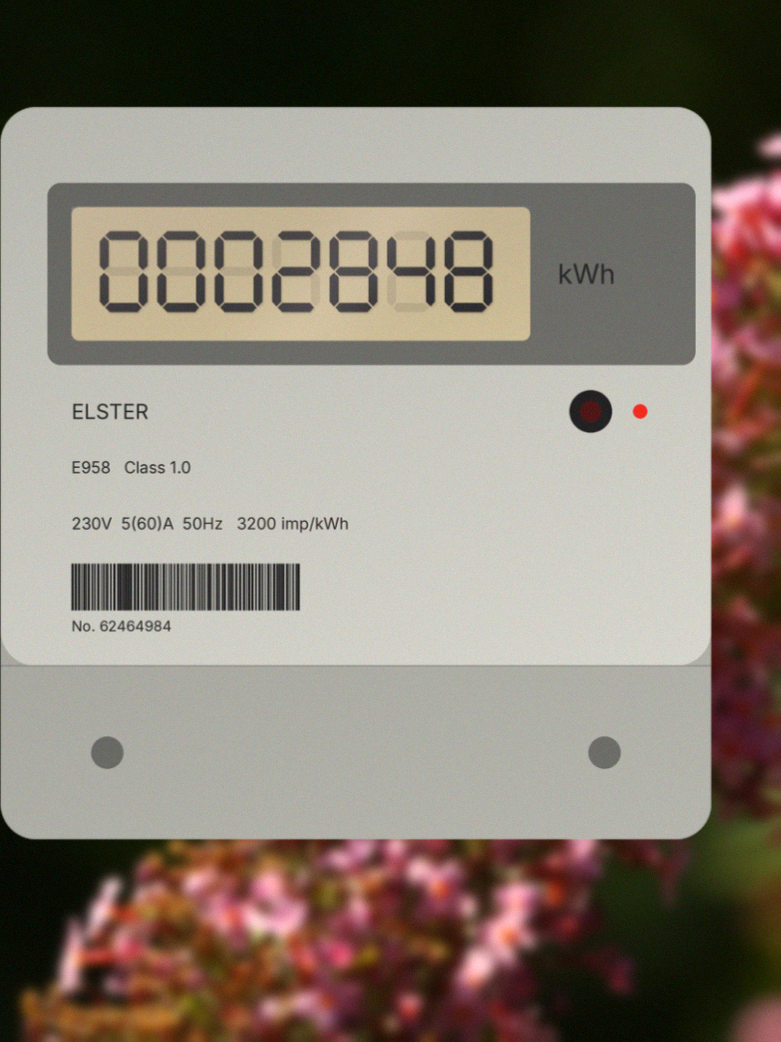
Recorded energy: 2848 kWh
